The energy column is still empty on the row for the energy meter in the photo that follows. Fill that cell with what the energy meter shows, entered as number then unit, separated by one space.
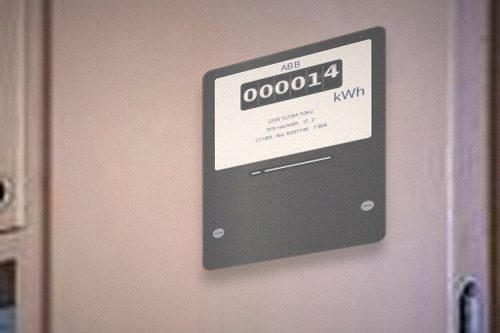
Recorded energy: 14 kWh
